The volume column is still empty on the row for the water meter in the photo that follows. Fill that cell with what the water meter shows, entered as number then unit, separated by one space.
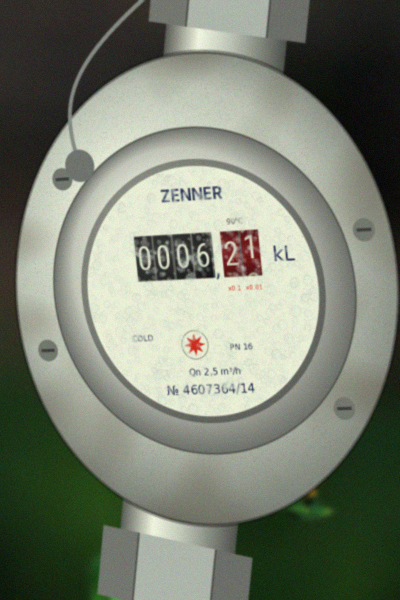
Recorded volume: 6.21 kL
